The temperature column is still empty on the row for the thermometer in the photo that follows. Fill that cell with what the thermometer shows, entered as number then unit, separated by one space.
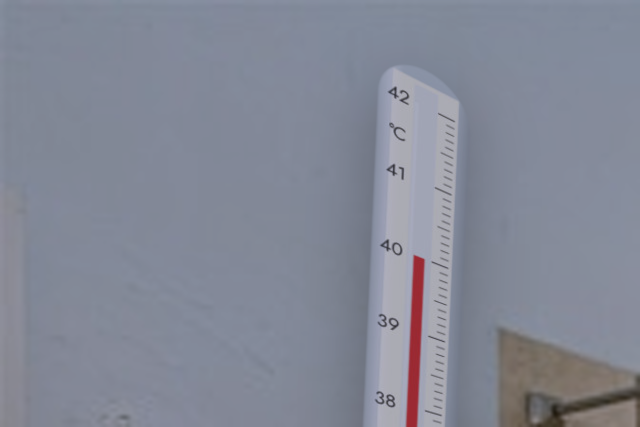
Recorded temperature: 40 °C
